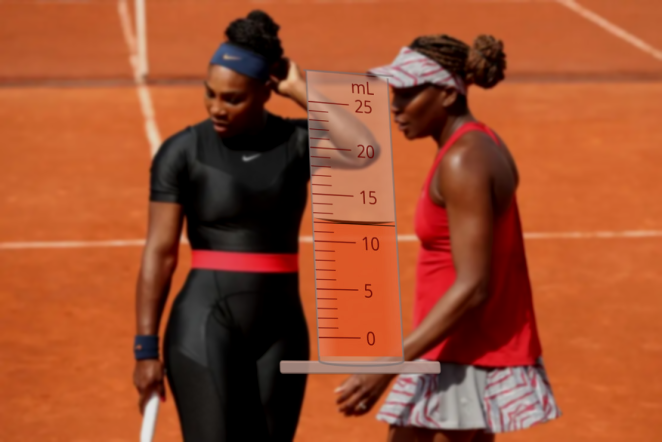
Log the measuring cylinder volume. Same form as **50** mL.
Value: **12** mL
